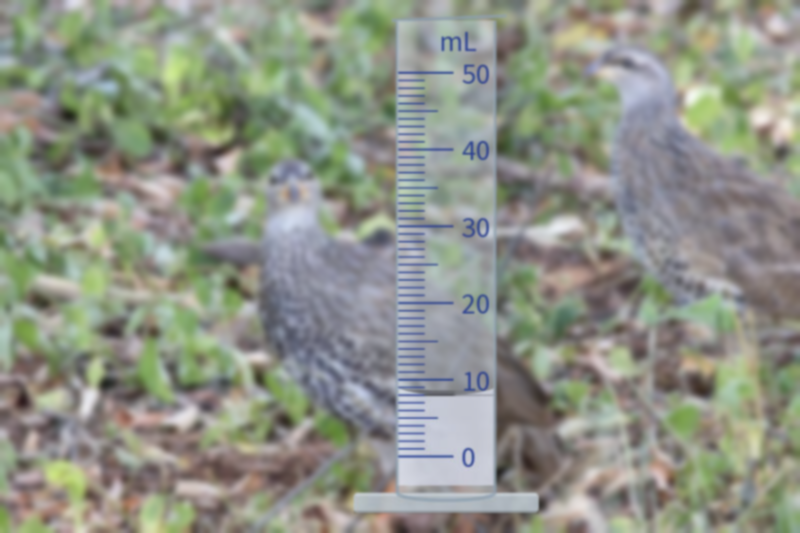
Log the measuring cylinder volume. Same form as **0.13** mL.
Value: **8** mL
